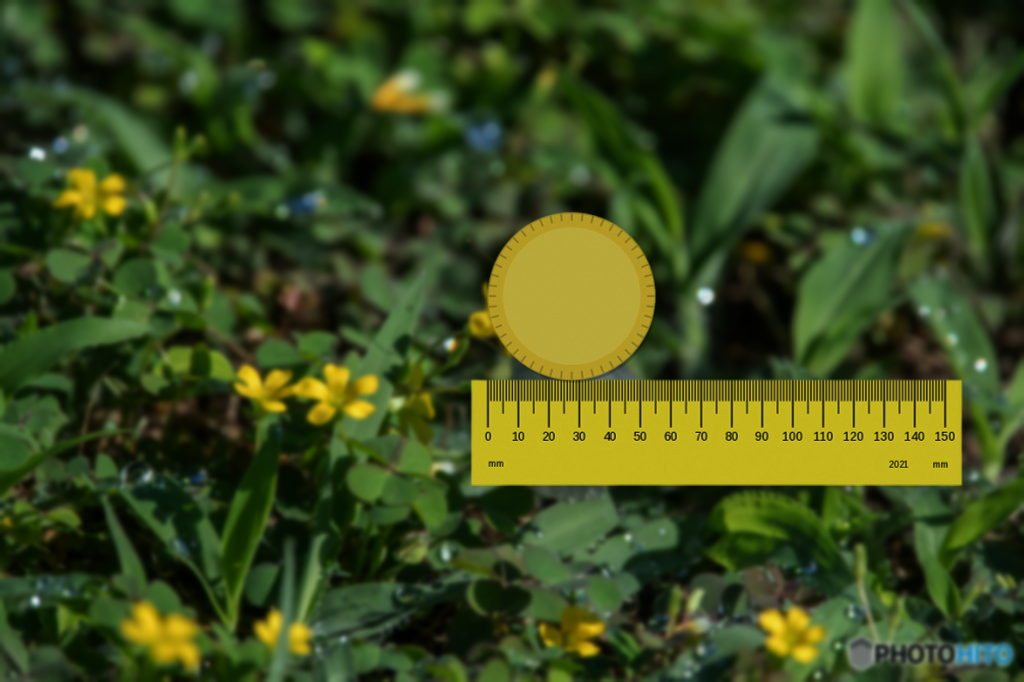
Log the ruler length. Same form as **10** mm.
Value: **55** mm
